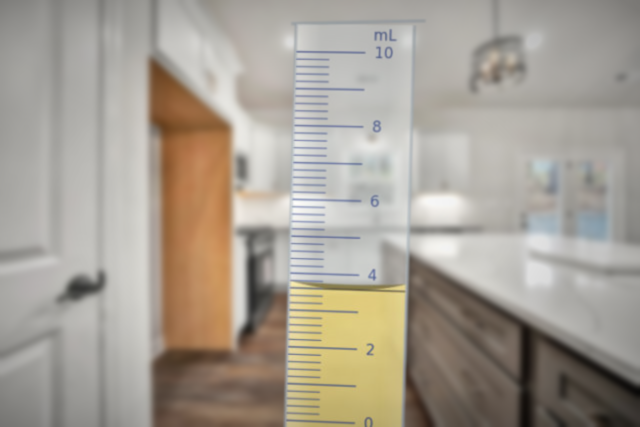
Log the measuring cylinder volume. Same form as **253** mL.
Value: **3.6** mL
